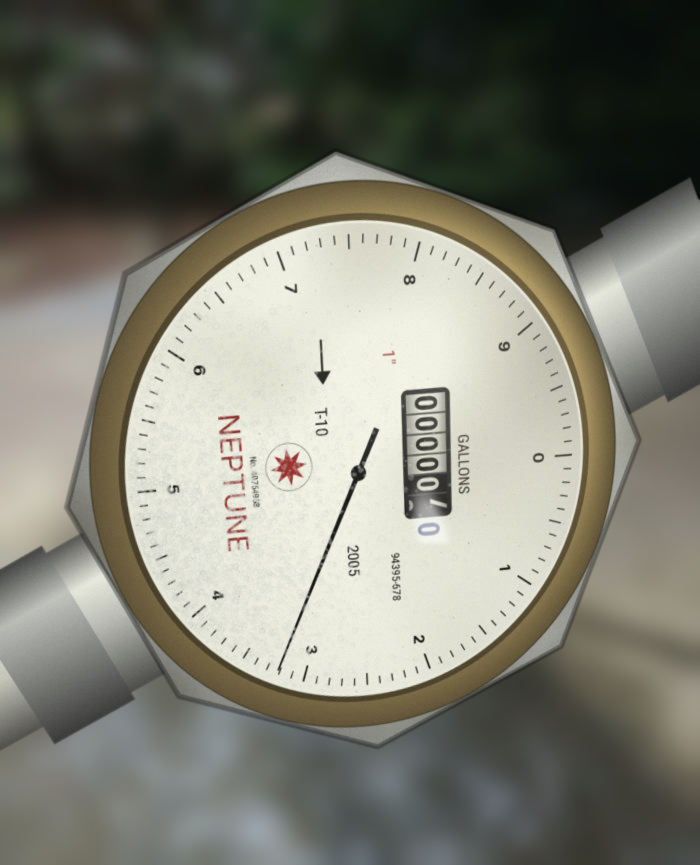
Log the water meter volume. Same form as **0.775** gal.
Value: **73.2** gal
